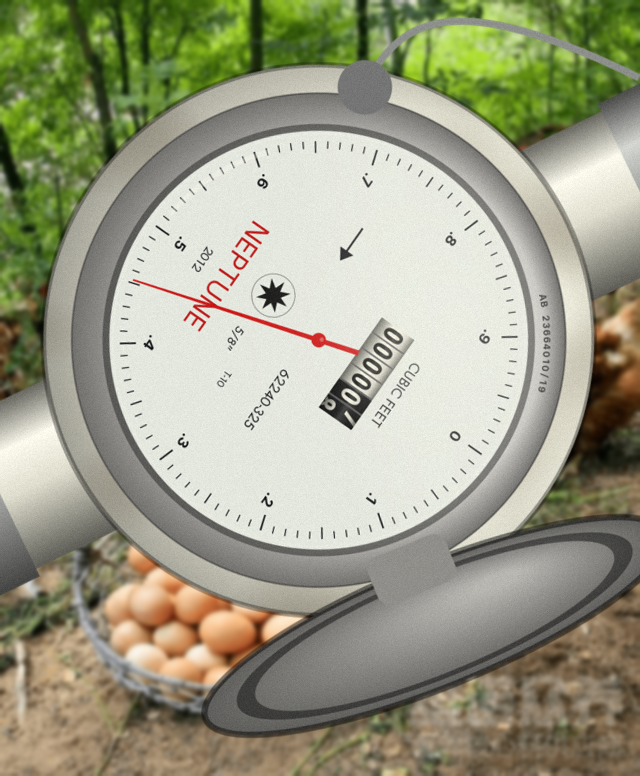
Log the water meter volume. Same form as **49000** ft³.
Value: **7.45** ft³
